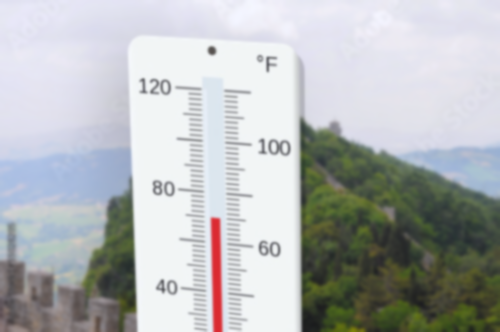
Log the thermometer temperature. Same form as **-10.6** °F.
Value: **70** °F
